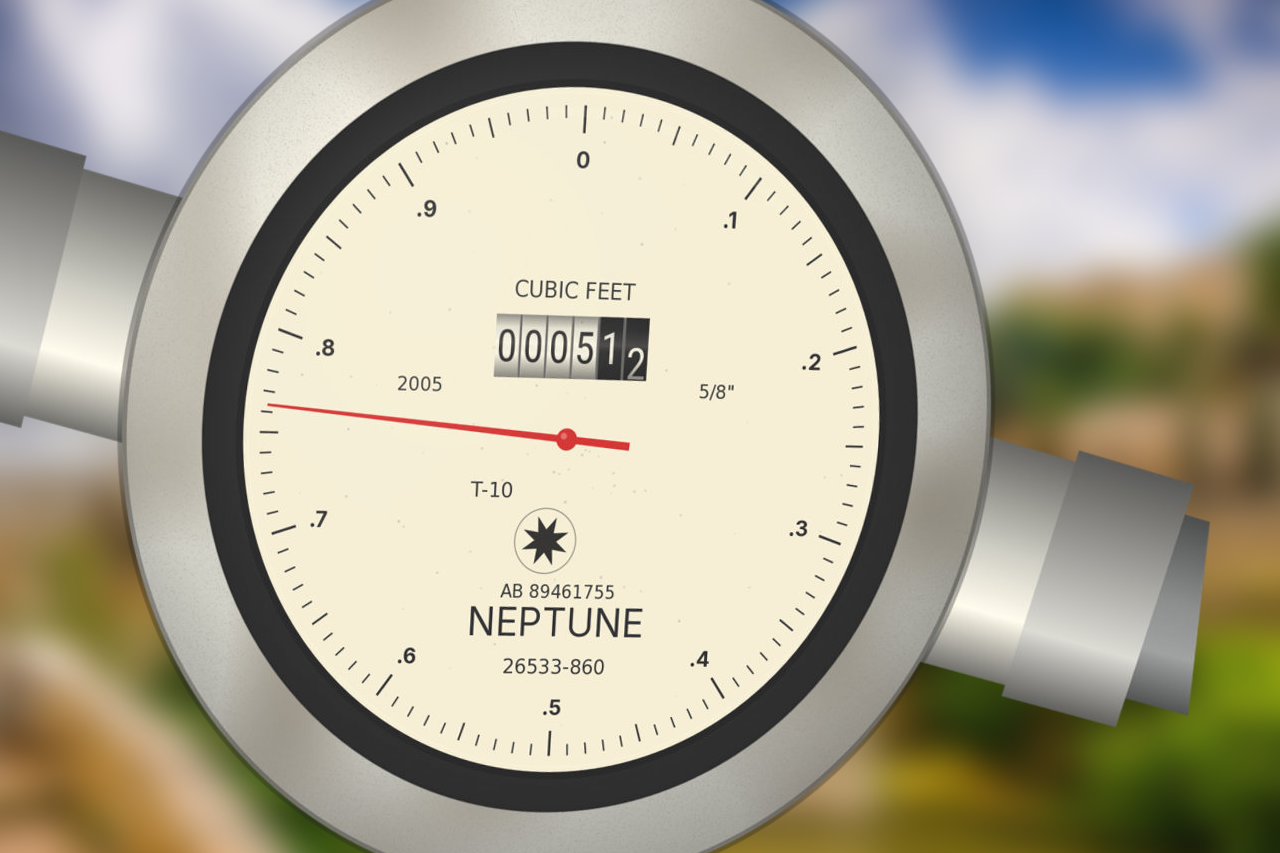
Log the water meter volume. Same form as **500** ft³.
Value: **511.76** ft³
